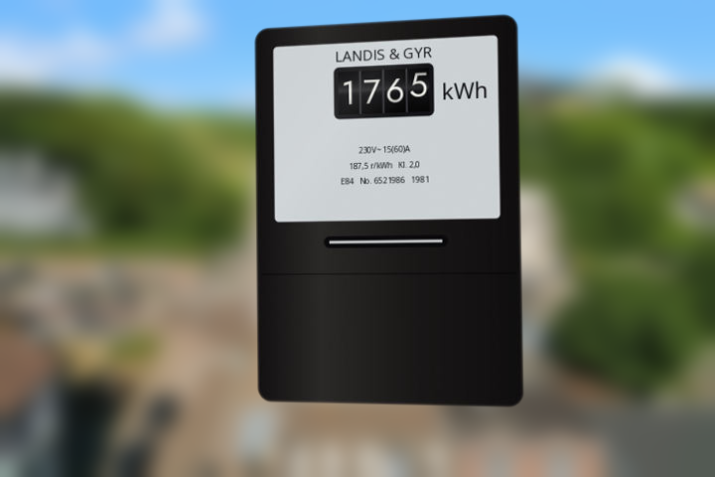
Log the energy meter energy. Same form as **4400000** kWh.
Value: **1765** kWh
